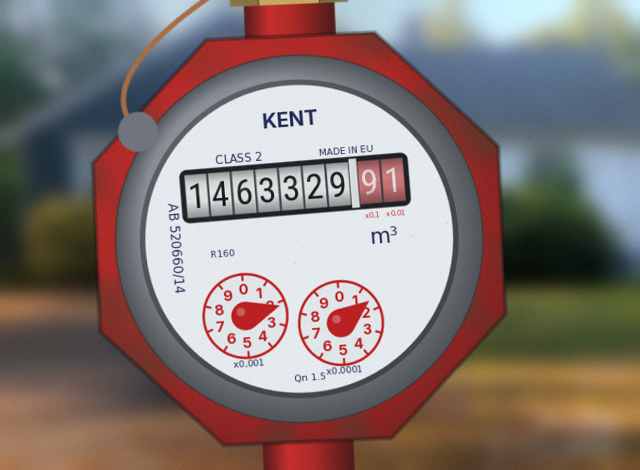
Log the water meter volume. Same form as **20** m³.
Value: **1463329.9121** m³
